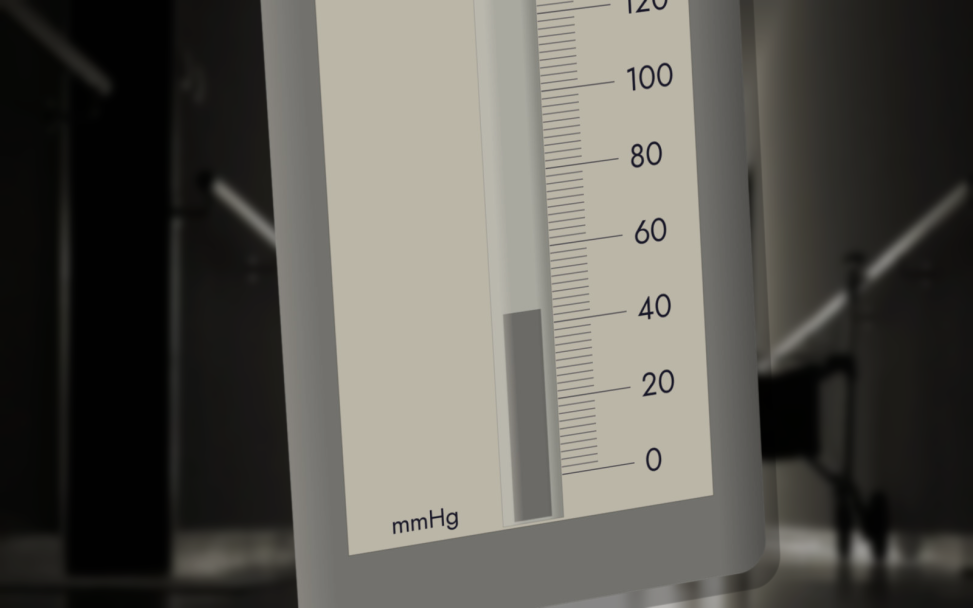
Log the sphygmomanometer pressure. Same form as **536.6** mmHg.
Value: **44** mmHg
